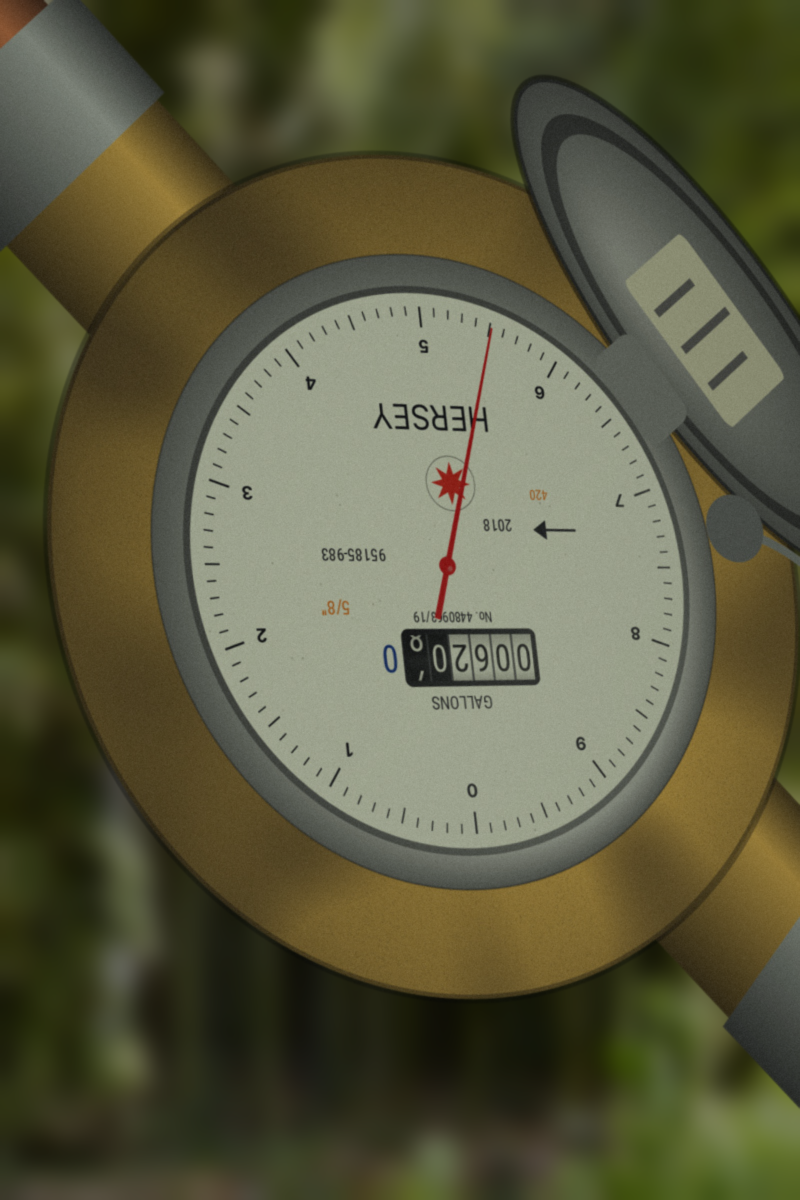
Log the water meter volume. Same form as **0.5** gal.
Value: **62075.5** gal
